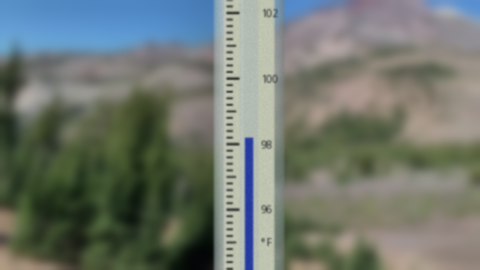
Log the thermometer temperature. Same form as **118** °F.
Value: **98.2** °F
